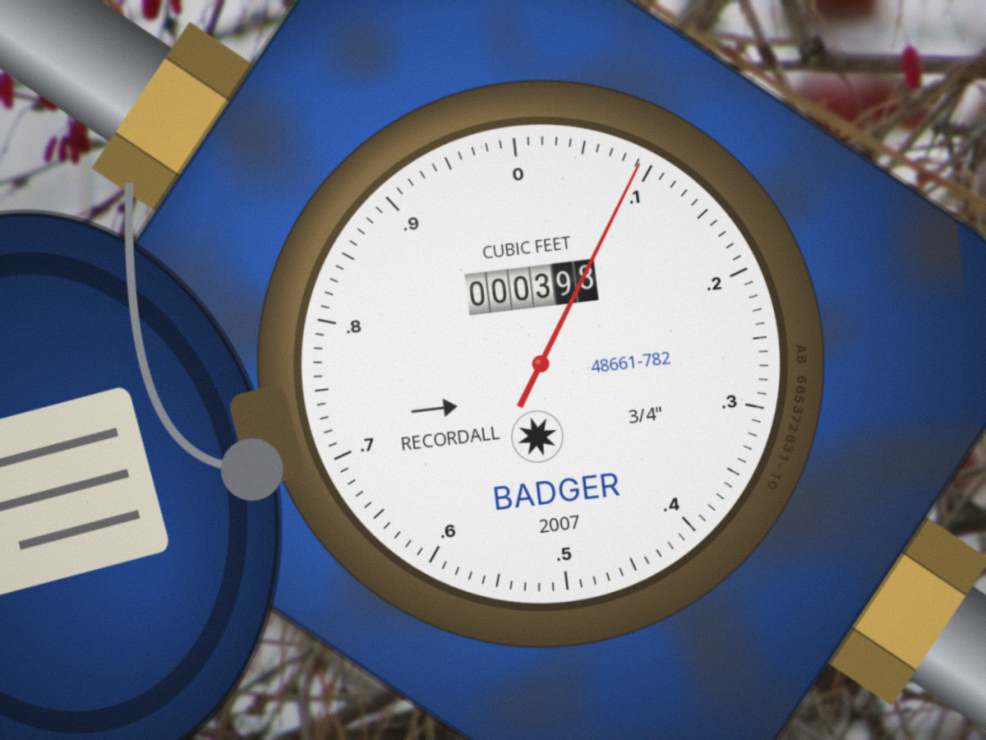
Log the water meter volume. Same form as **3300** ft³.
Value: **398.09** ft³
